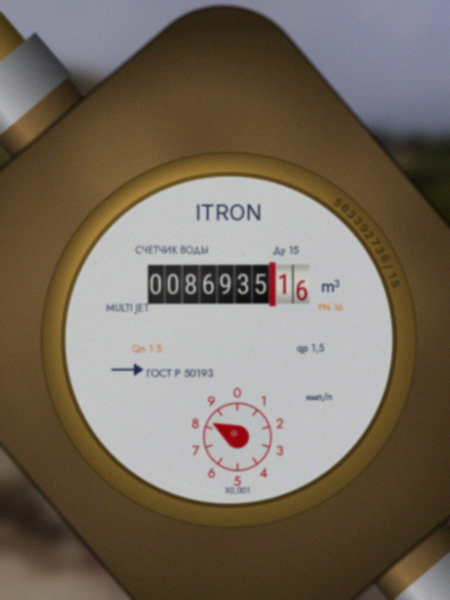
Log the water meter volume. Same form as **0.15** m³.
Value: **86935.158** m³
